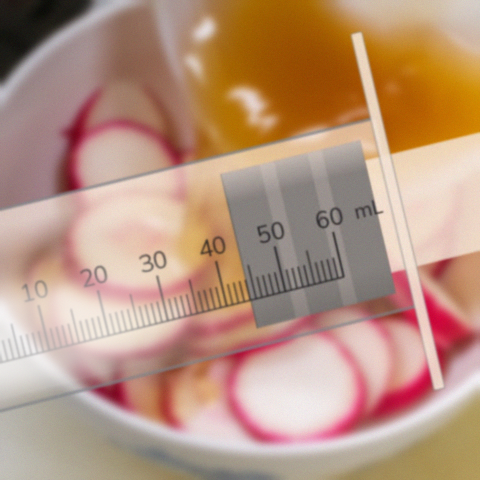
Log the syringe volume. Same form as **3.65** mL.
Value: **44** mL
